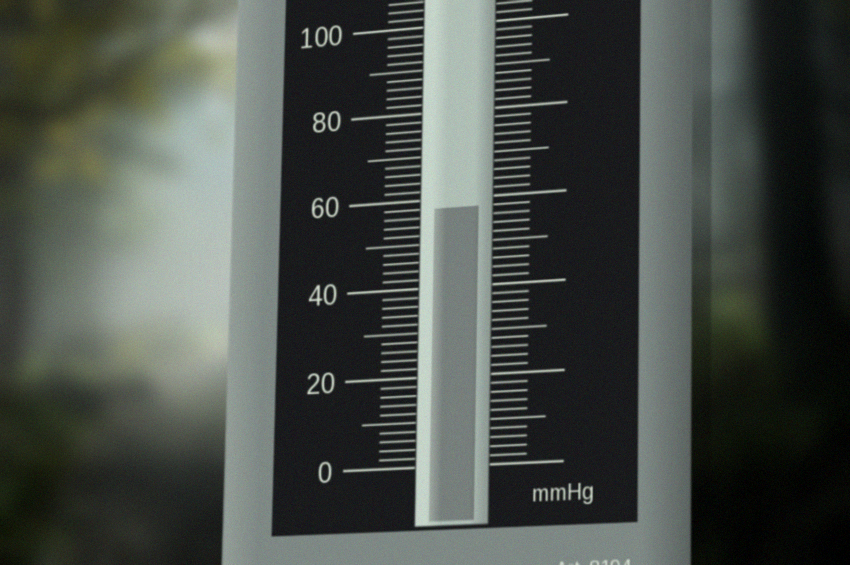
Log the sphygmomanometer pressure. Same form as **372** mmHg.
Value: **58** mmHg
